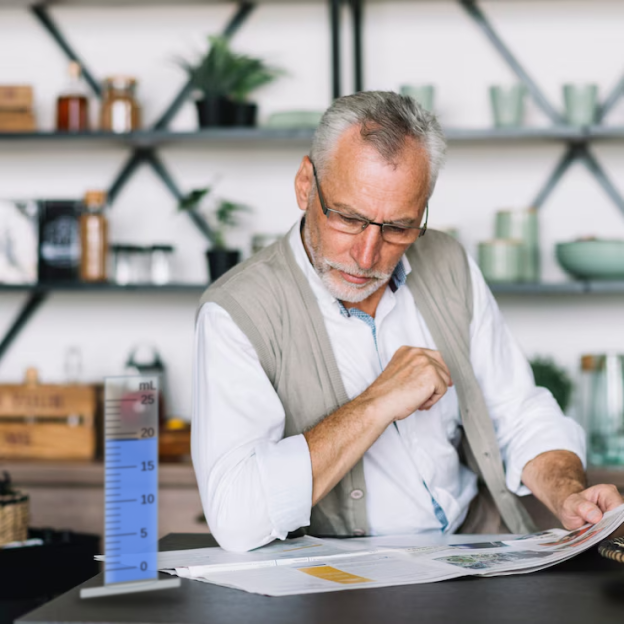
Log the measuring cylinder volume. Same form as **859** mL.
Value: **19** mL
